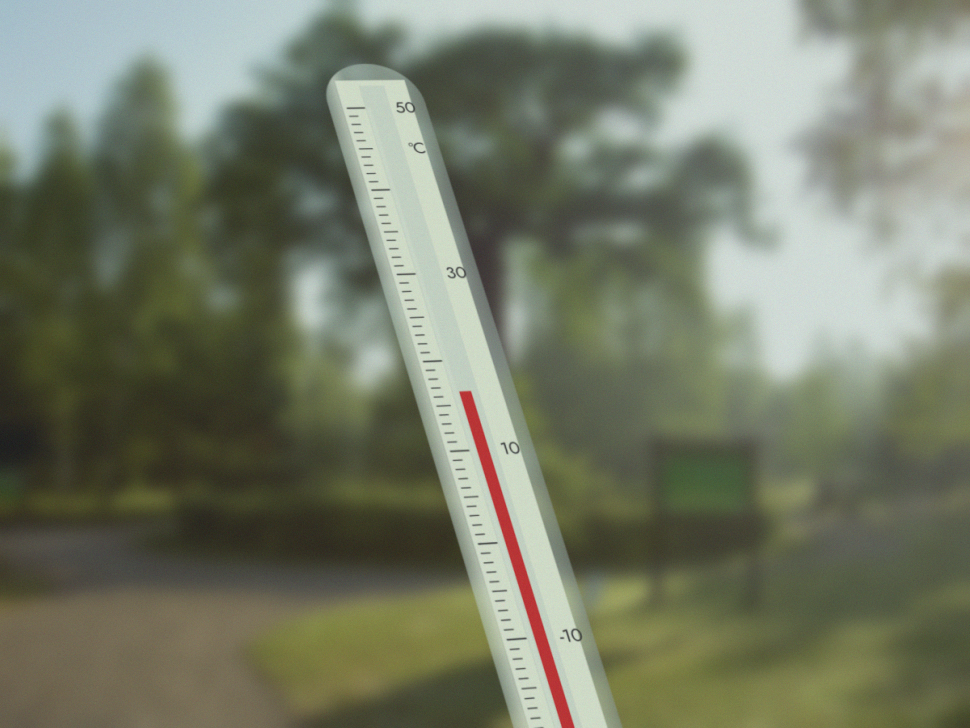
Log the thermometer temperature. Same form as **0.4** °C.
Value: **16.5** °C
